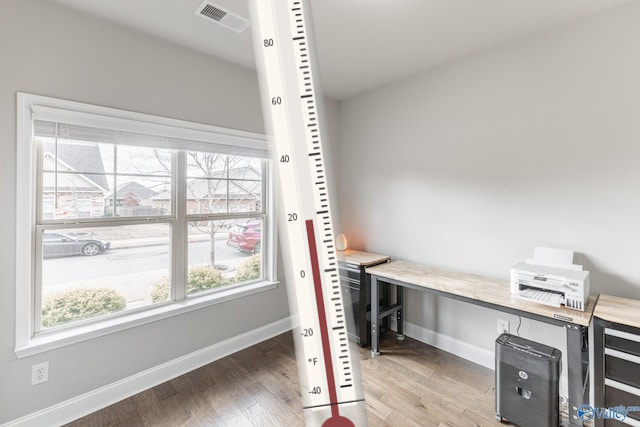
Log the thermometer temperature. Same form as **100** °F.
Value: **18** °F
